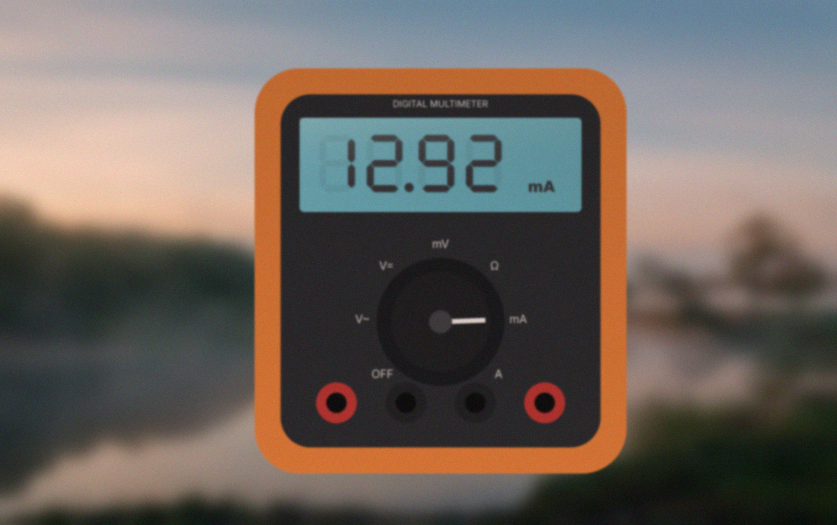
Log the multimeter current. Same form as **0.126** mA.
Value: **12.92** mA
